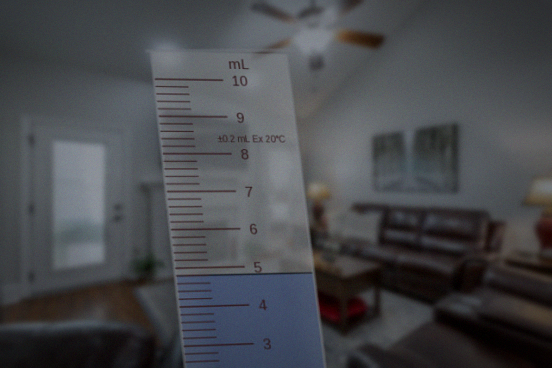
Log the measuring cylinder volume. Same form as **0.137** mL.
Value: **4.8** mL
